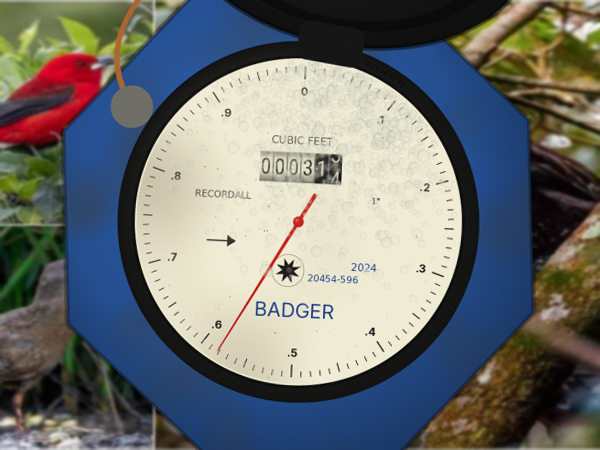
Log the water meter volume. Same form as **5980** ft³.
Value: **313.58** ft³
